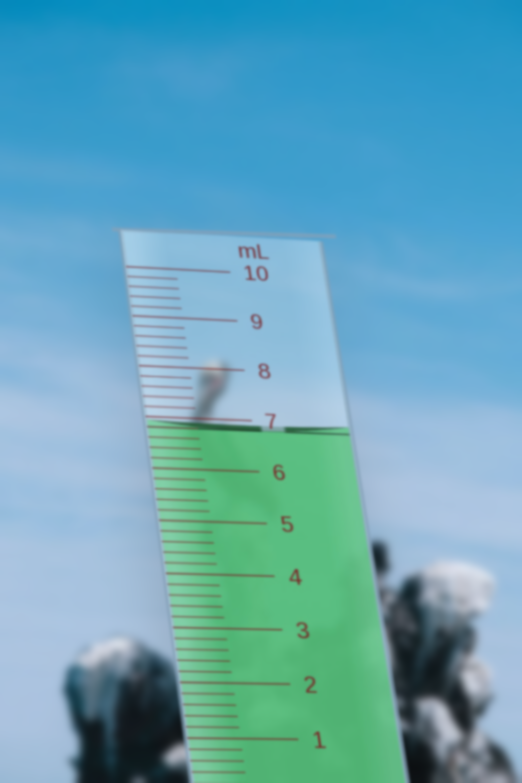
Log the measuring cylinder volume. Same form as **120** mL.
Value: **6.8** mL
